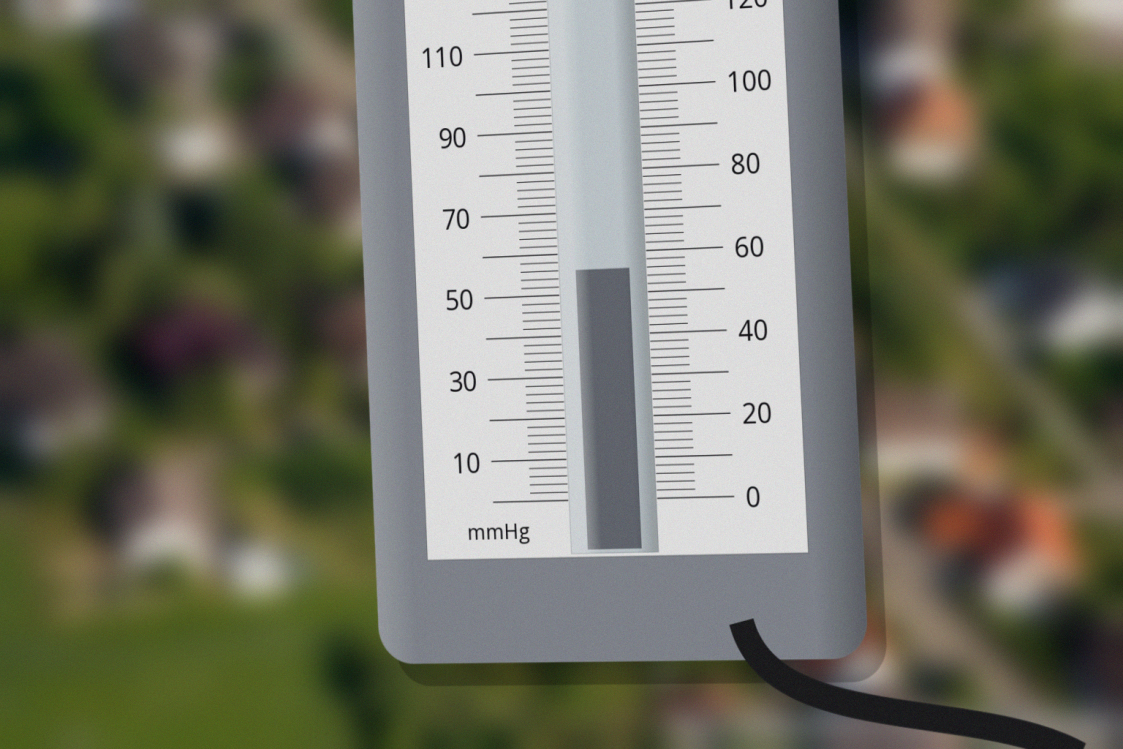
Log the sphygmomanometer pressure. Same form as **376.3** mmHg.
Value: **56** mmHg
